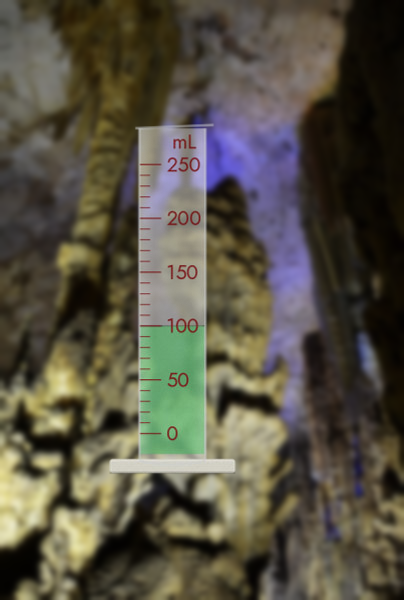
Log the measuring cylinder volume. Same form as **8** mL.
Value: **100** mL
